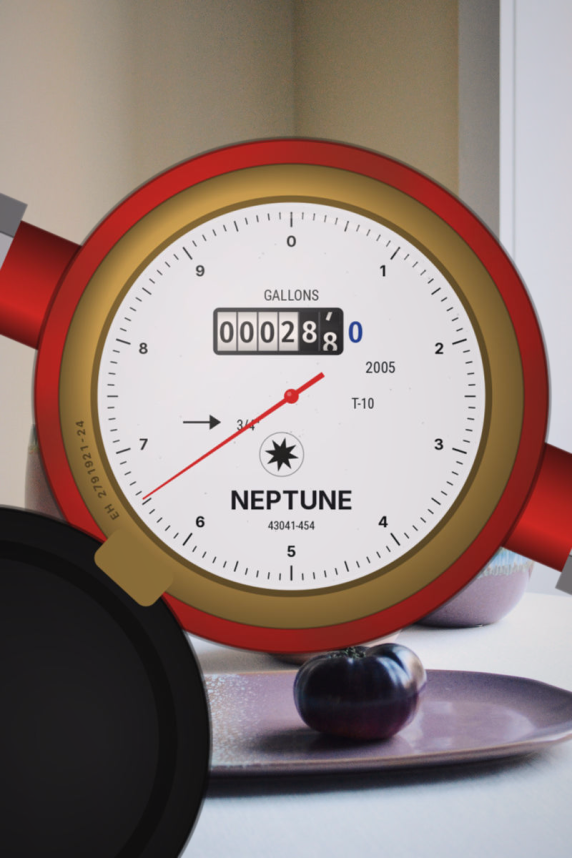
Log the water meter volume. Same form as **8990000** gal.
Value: **2876.5** gal
